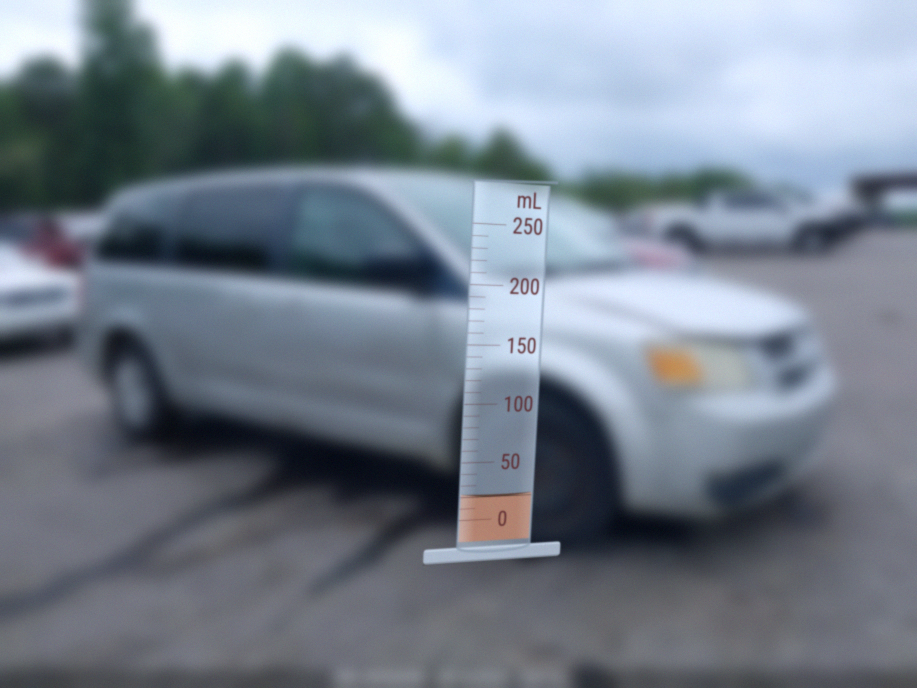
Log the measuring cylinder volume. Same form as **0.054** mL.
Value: **20** mL
